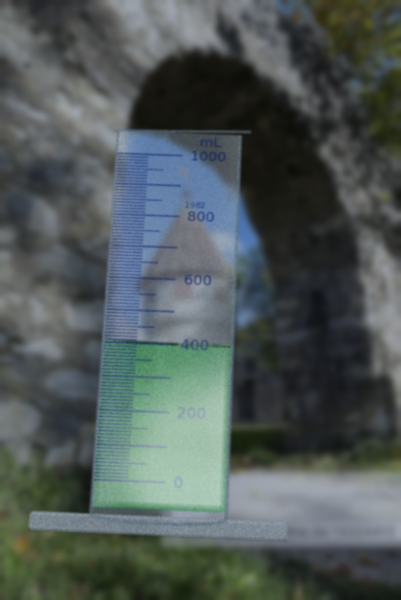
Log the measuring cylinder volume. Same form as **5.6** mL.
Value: **400** mL
